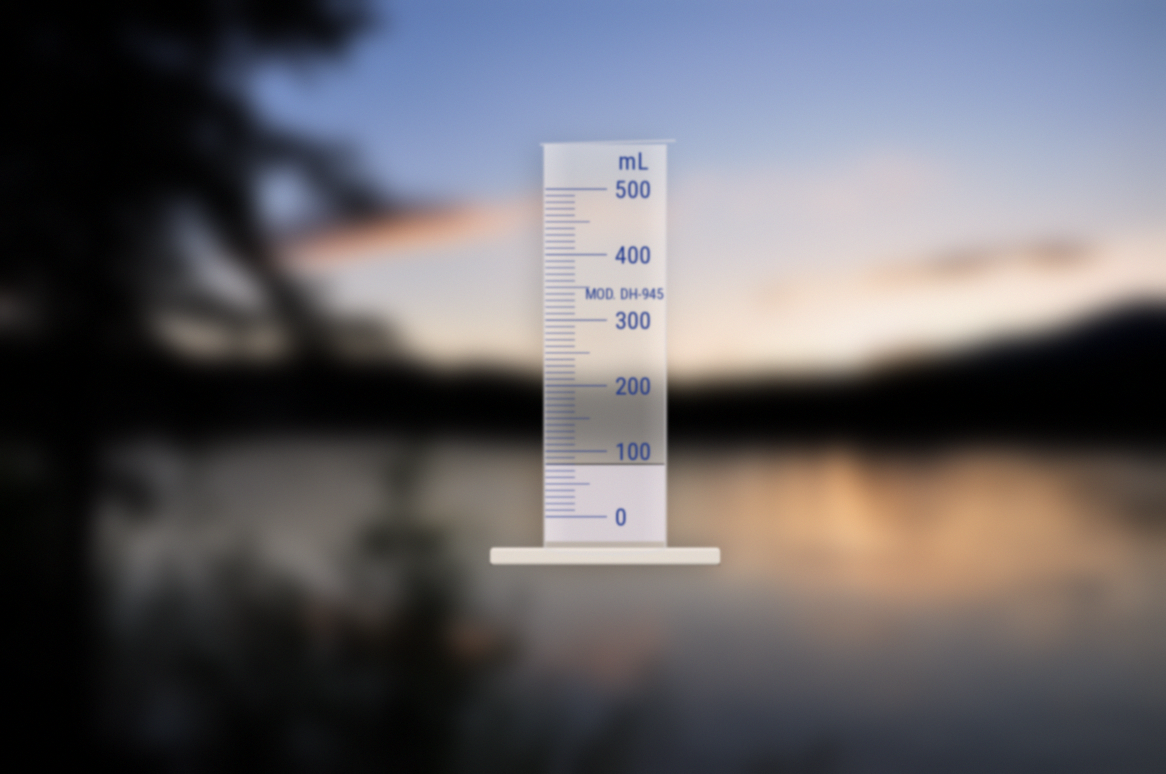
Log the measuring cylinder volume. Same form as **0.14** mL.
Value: **80** mL
